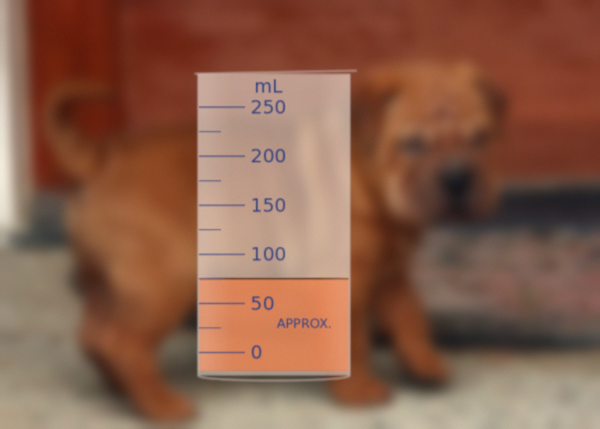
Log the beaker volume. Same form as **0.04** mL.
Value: **75** mL
